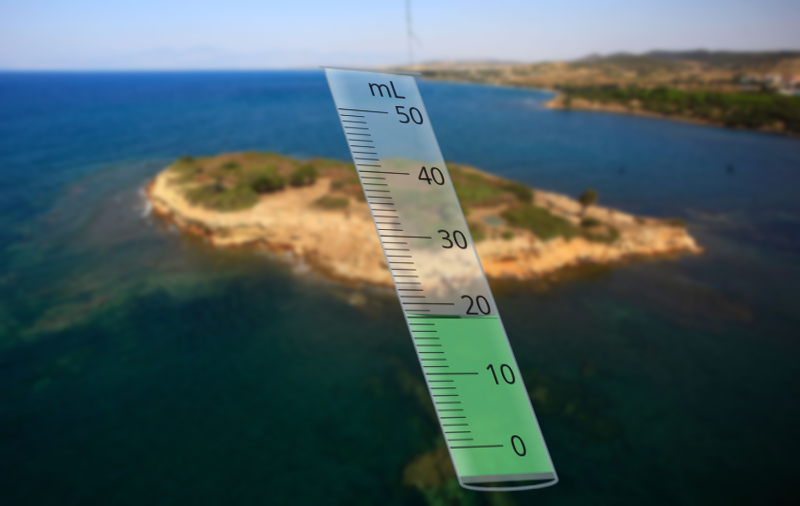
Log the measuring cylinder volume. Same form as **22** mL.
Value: **18** mL
